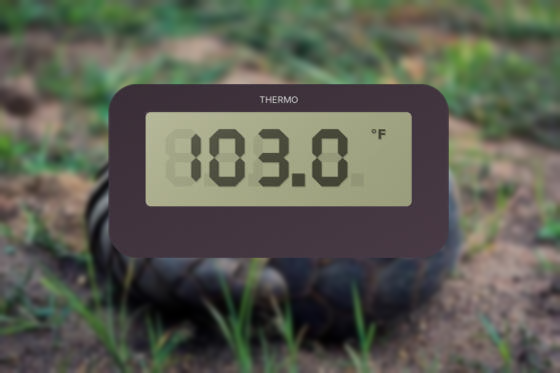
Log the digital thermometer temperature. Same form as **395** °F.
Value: **103.0** °F
